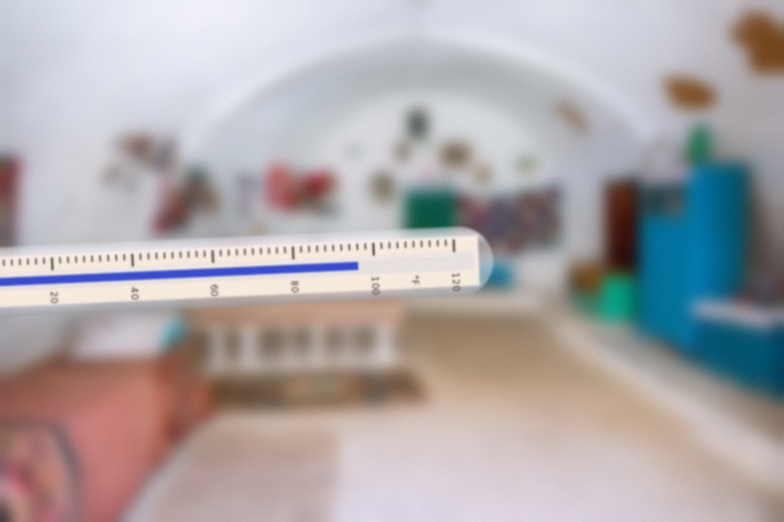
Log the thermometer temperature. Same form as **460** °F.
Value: **96** °F
